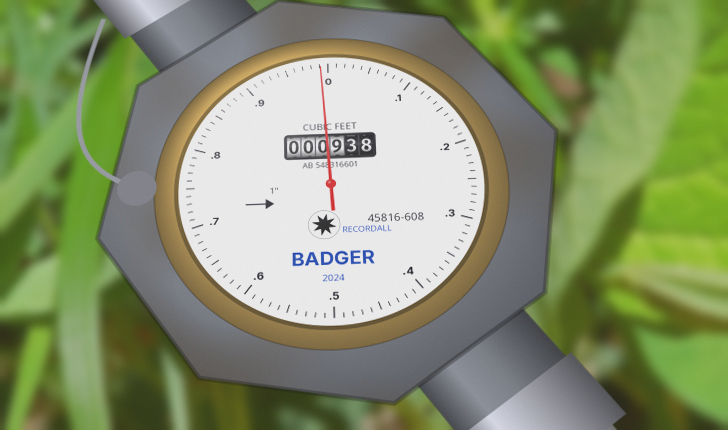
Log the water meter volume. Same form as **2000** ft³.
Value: **937.99** ft³
